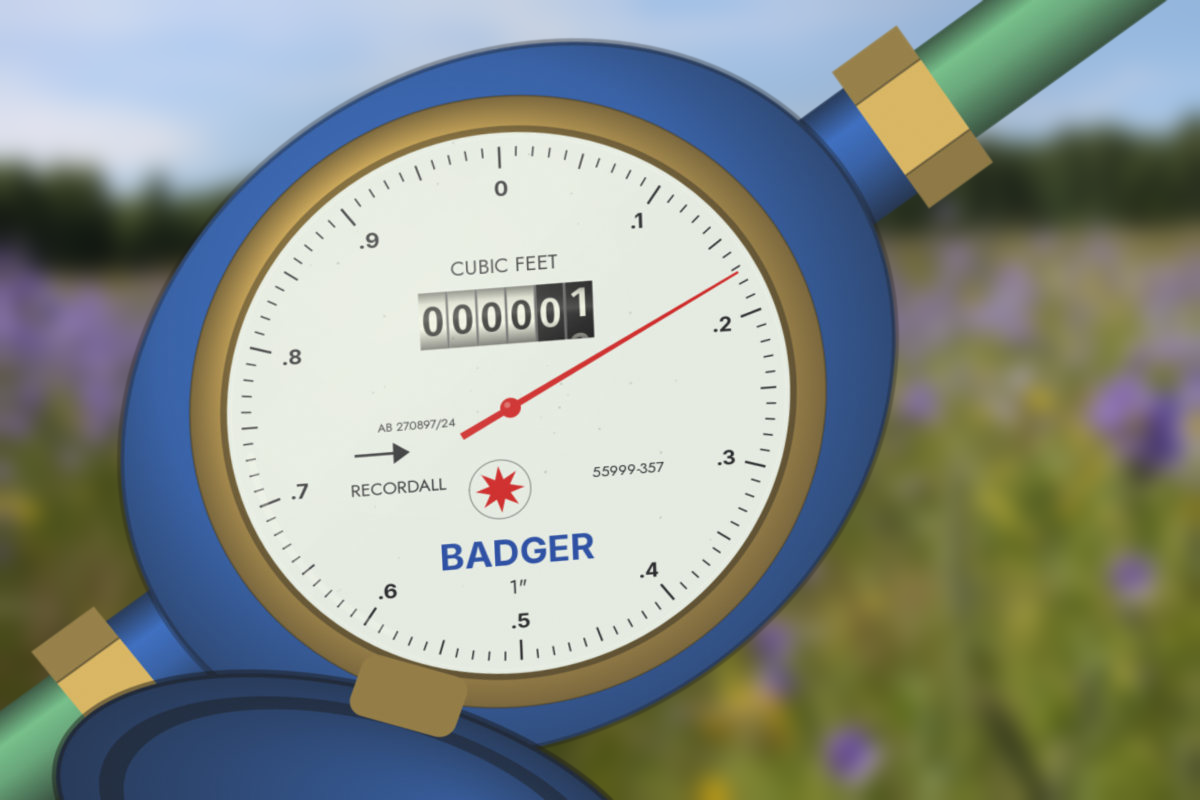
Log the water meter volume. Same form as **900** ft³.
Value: **1.17** ft³
